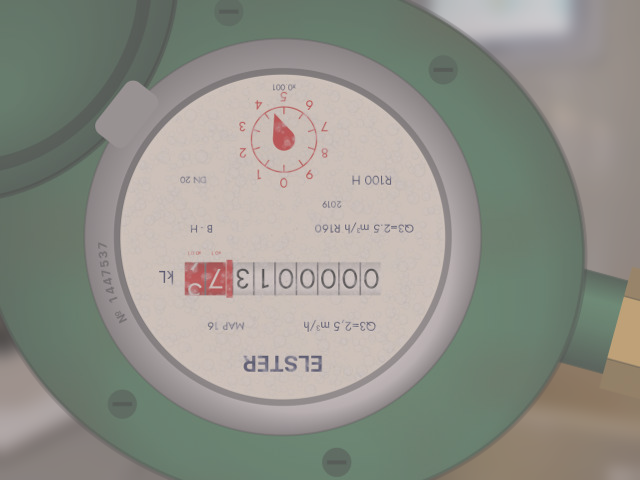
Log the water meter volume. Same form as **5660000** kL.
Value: **13.754** kL
